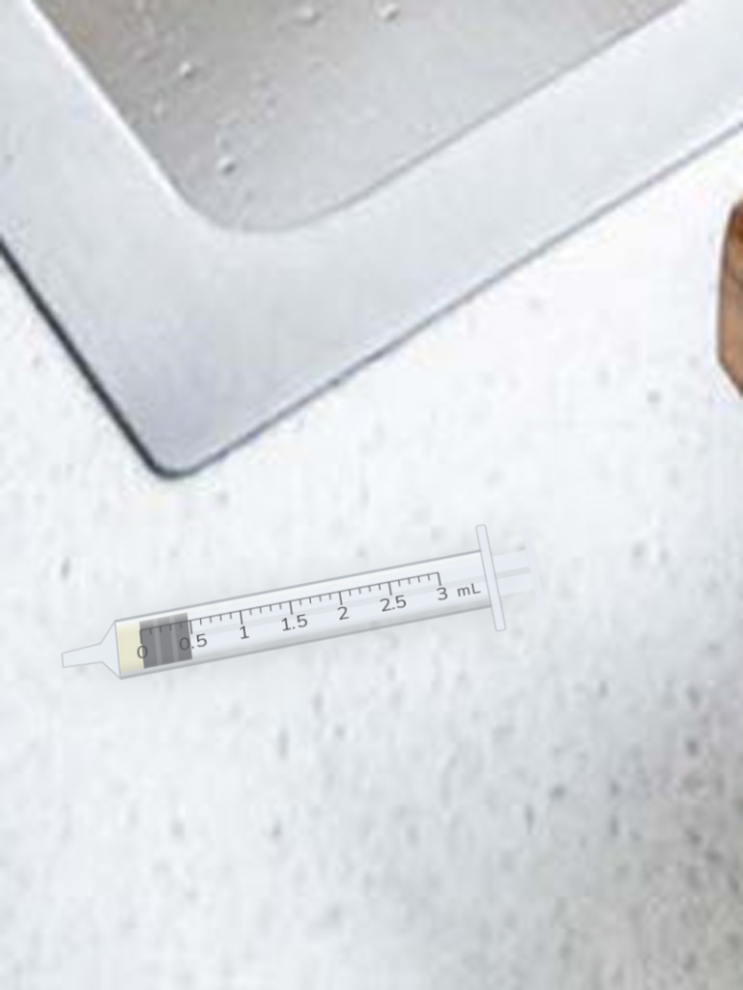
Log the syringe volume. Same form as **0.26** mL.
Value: **0** mL
